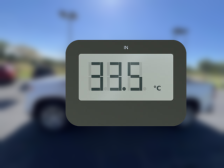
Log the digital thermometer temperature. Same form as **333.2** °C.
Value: **33.5** °C
